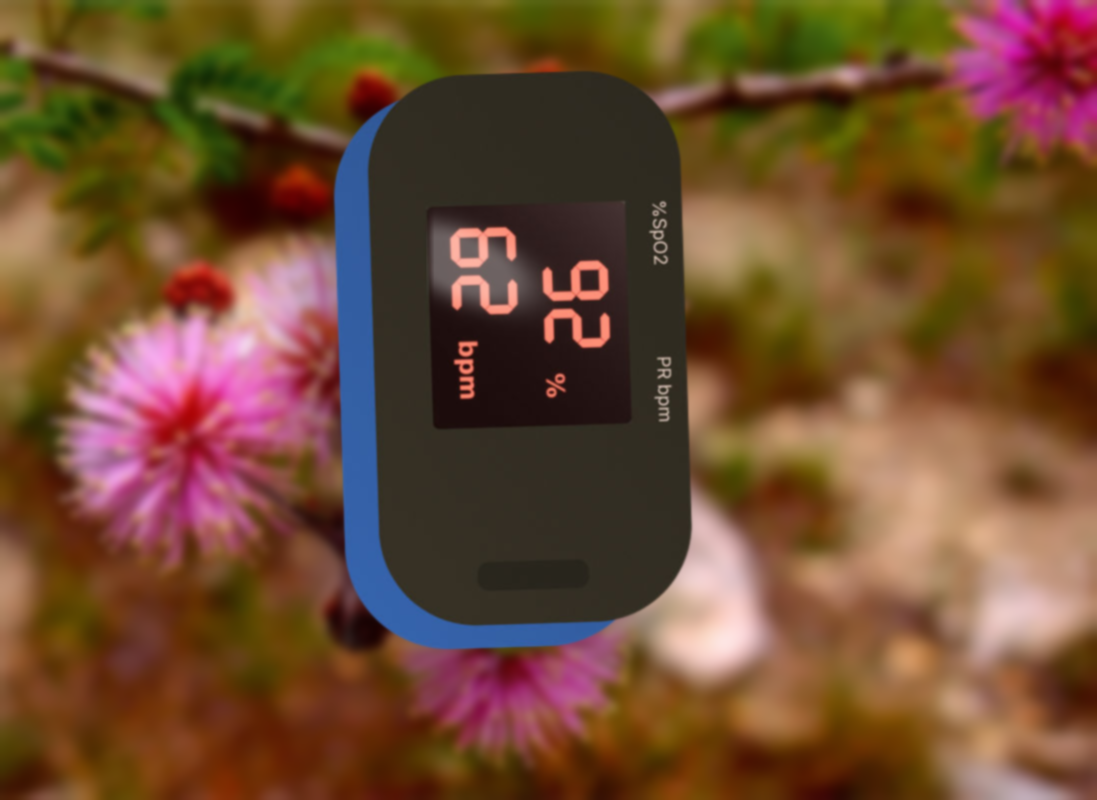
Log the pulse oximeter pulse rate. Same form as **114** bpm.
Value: **62** bpm
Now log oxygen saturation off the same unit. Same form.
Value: **92** %
